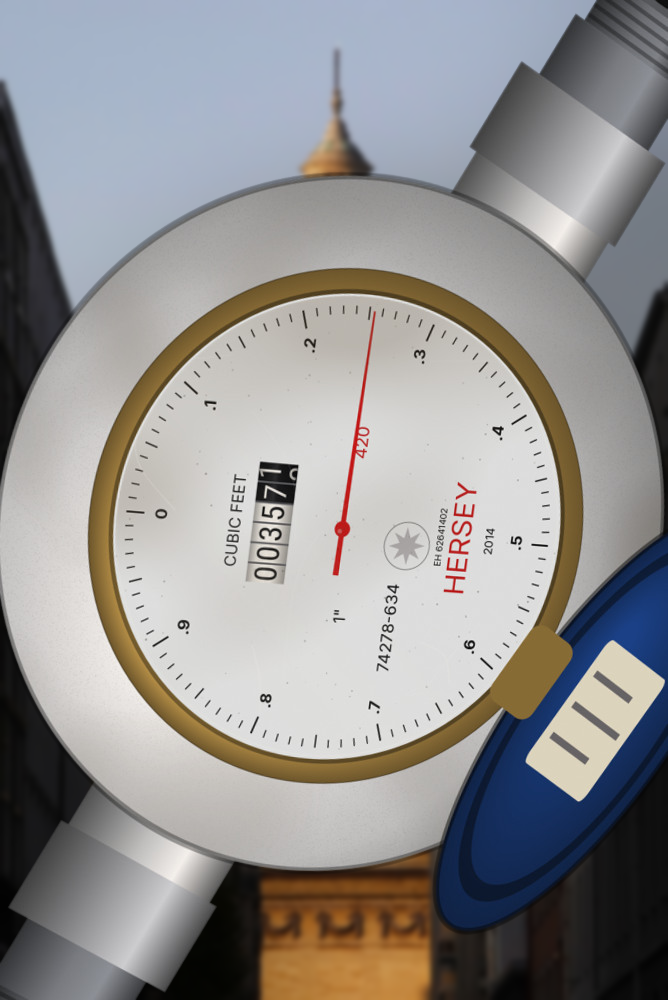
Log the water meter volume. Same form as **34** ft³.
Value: **3571.25** ft³
